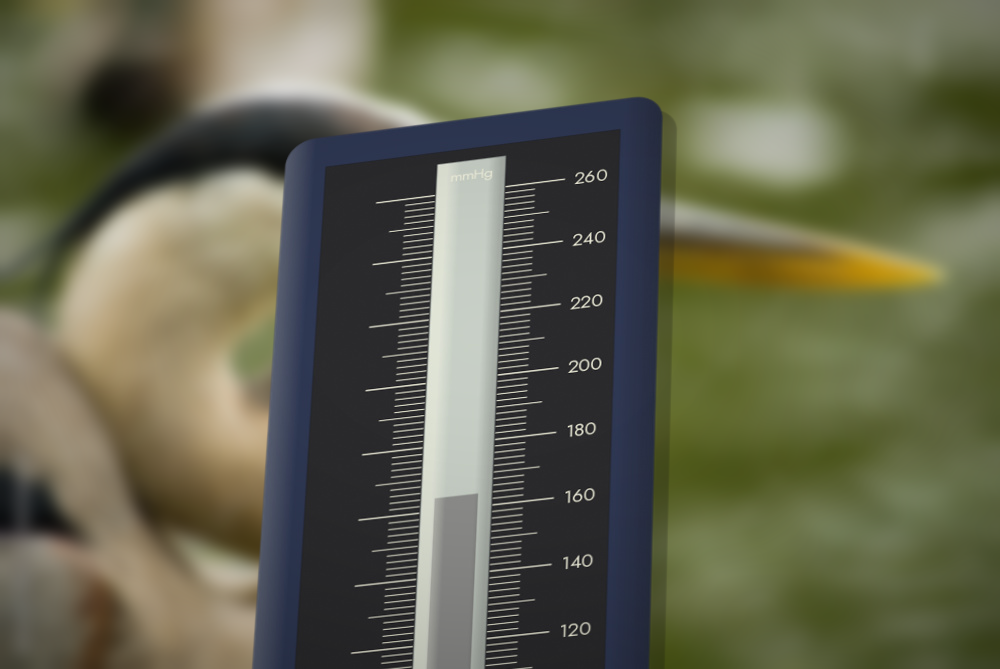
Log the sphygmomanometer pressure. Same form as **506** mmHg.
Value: **164** mmHg
